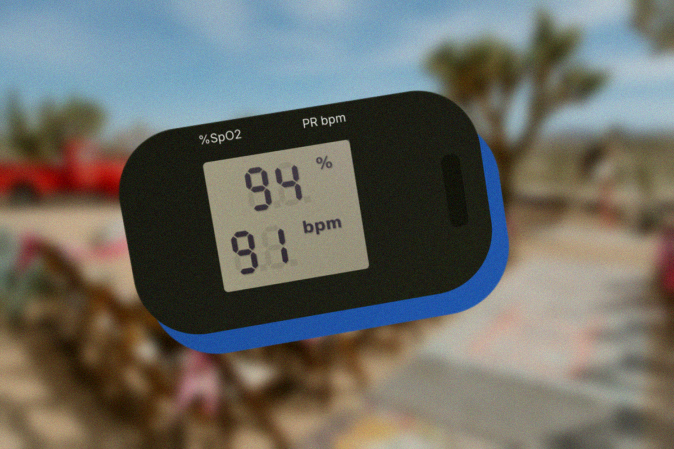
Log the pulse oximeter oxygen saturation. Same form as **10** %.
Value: **94** %
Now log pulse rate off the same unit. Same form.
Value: **91** bpm
